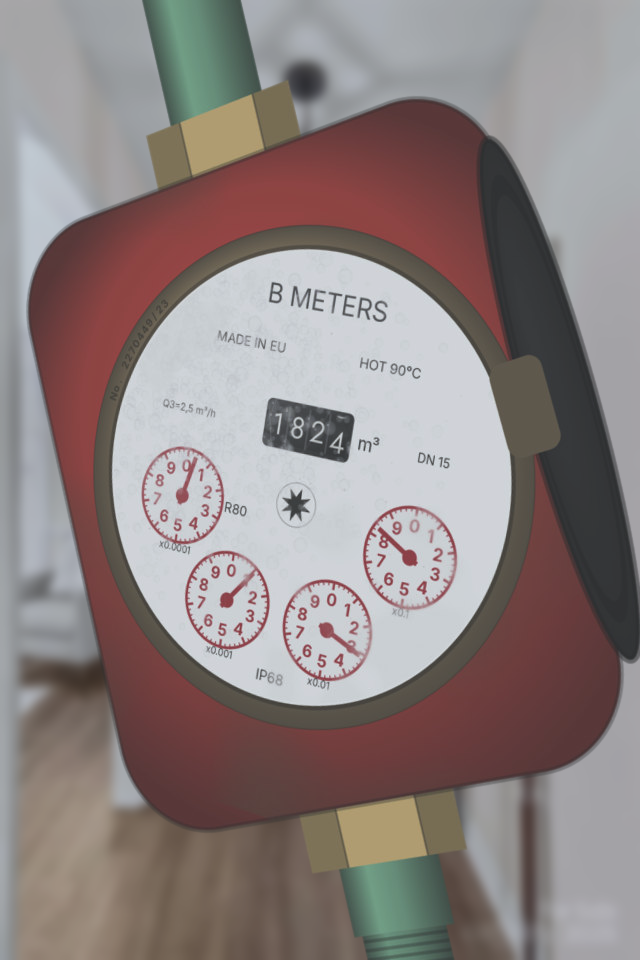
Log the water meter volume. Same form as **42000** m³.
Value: **1823.8310** m³
